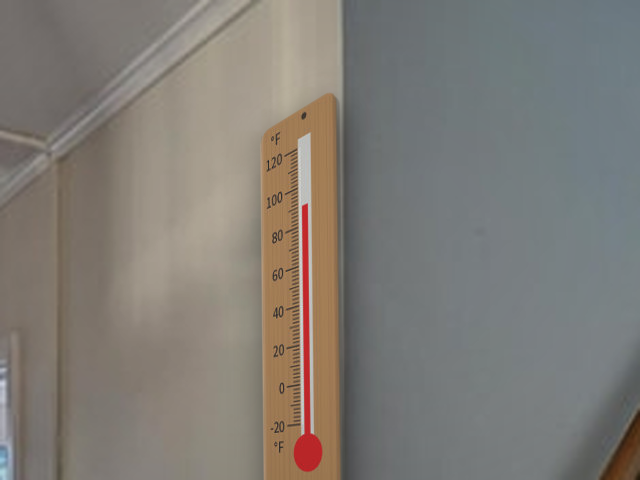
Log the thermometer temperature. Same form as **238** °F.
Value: **90** °F
